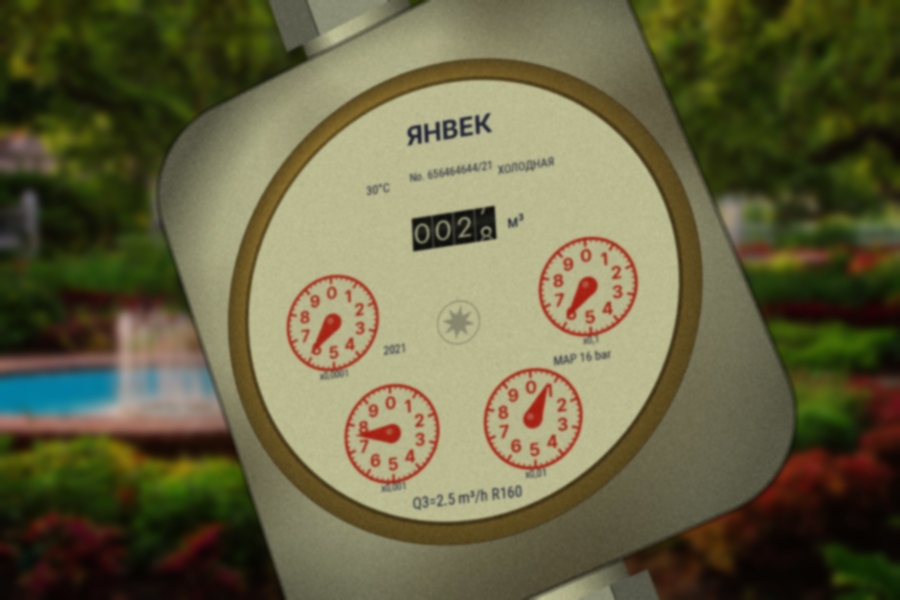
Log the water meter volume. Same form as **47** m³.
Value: **27.6076** m³
